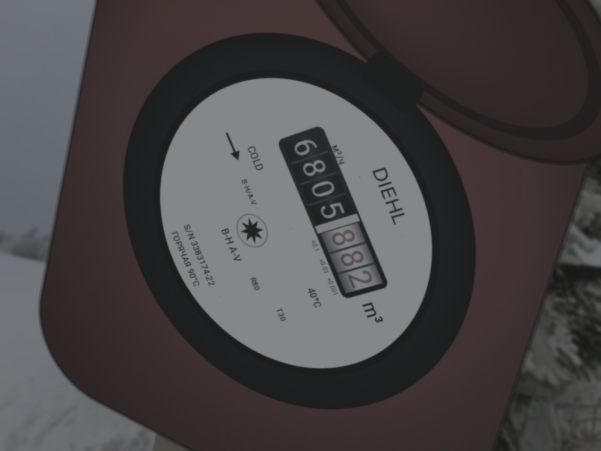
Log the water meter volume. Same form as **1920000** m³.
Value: **6805.882** m³
